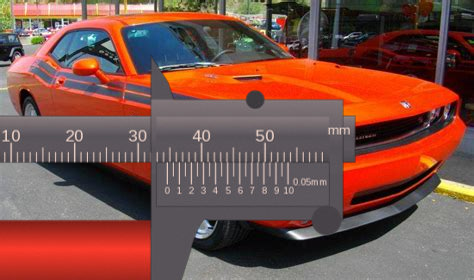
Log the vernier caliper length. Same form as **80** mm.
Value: **34.6** mm
